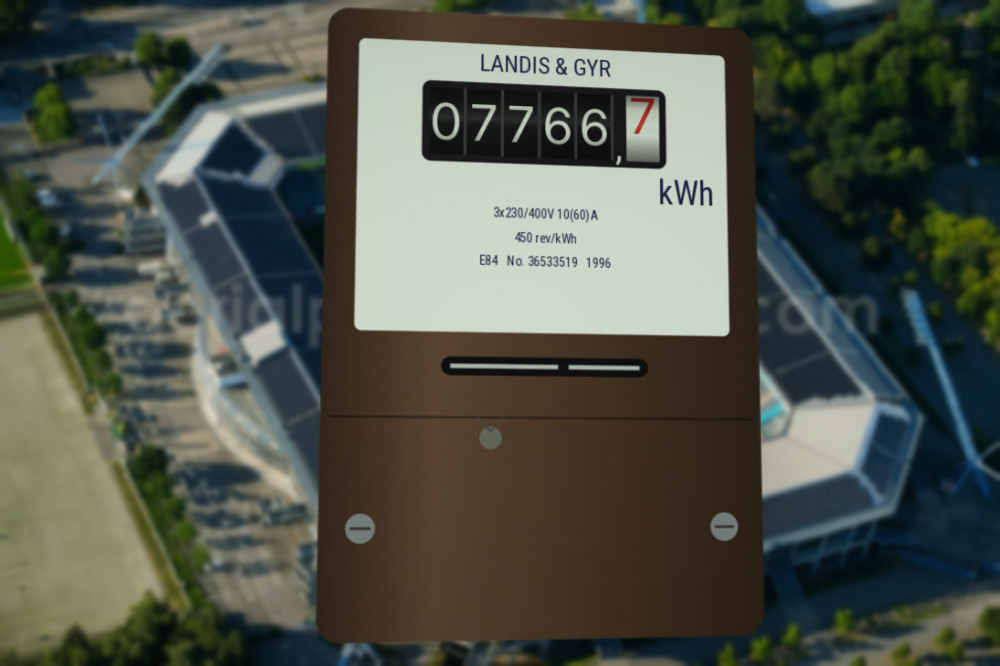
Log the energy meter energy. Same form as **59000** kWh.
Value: **7766.7** kWh
